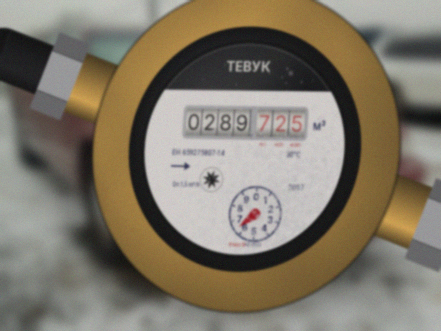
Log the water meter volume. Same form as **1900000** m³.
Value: **289.7256** m³
